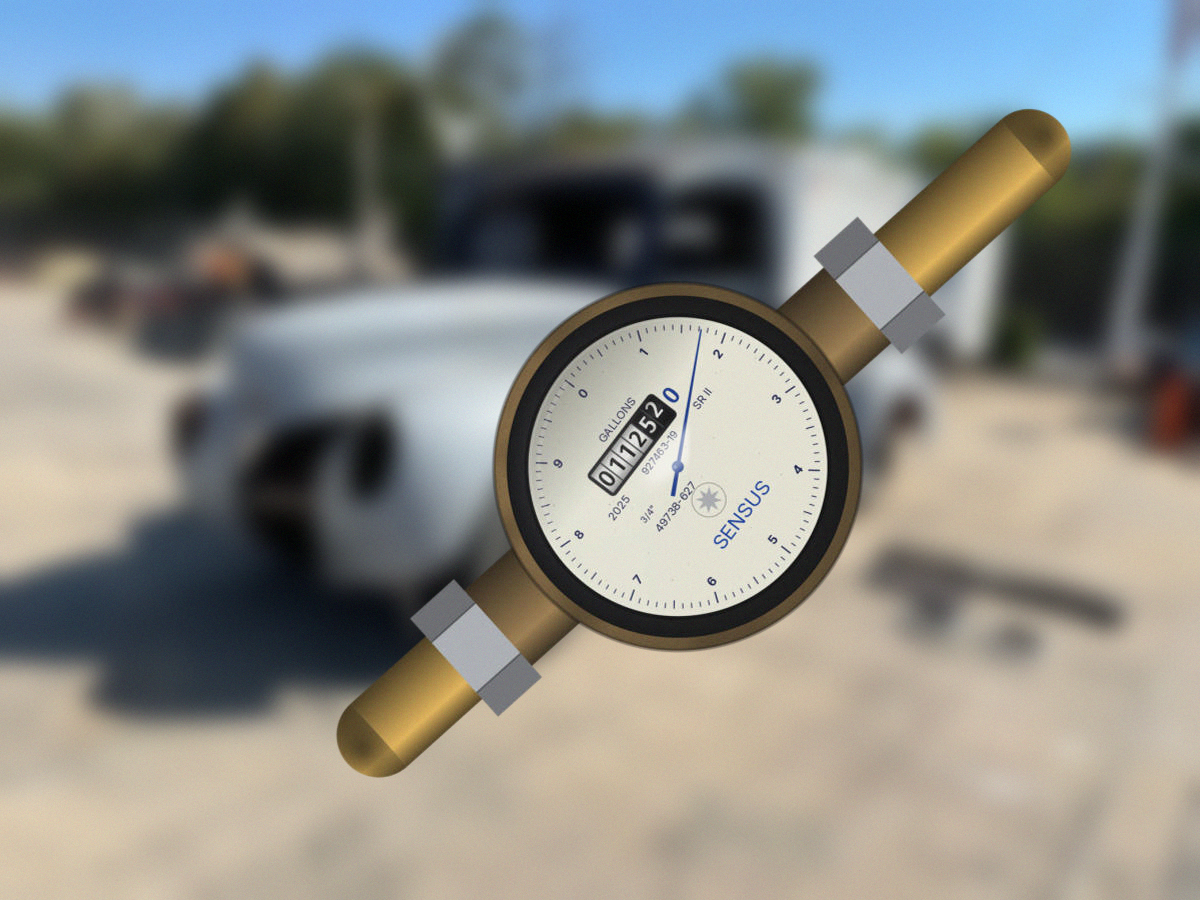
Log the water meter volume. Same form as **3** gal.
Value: **112521.7** gal
